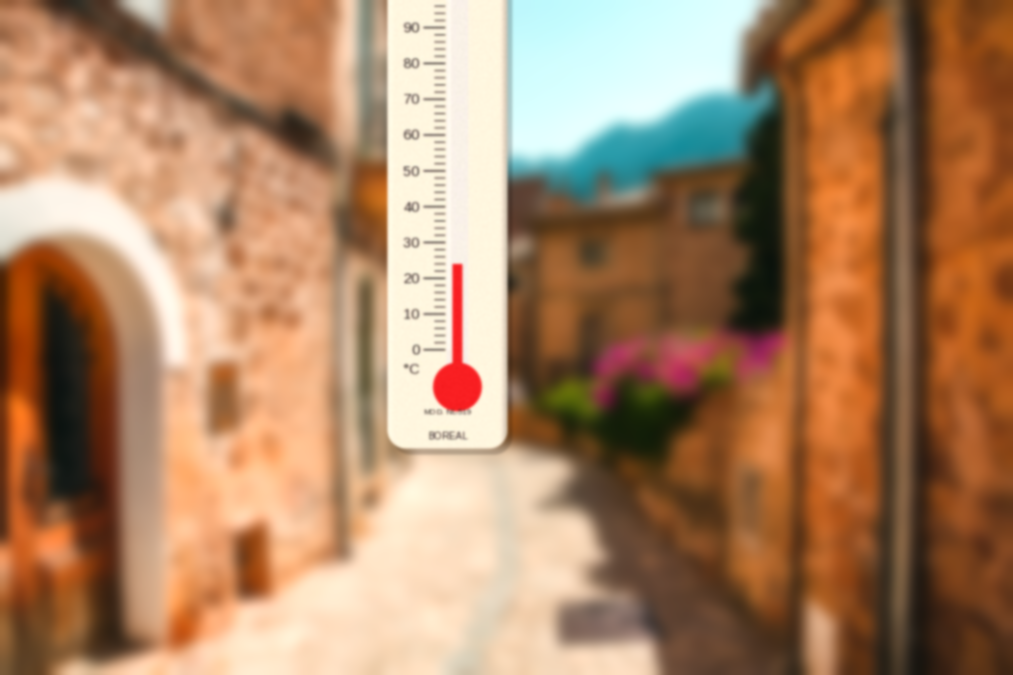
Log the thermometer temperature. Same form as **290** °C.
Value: **24** °C
